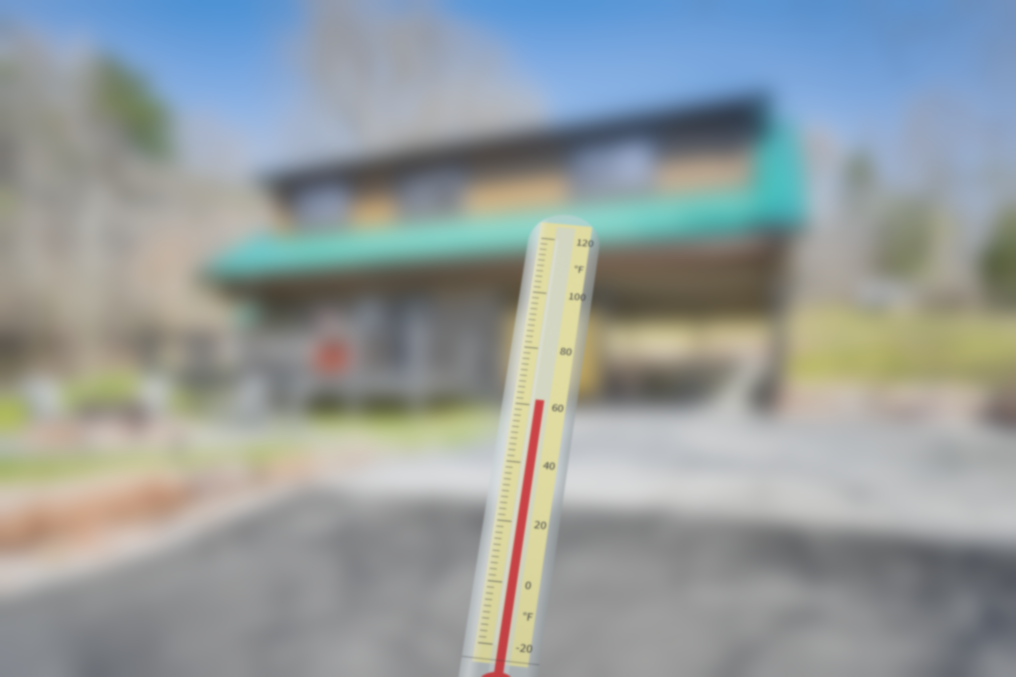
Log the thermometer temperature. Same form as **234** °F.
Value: **62** °F
